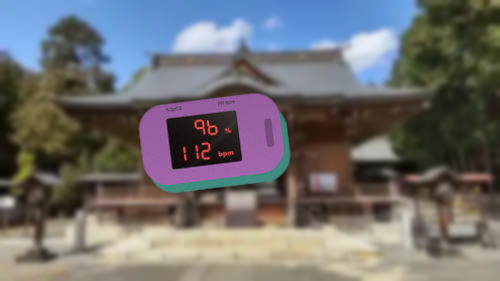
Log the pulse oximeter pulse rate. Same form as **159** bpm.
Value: **112** bpm
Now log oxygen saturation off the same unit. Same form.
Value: **96** %
